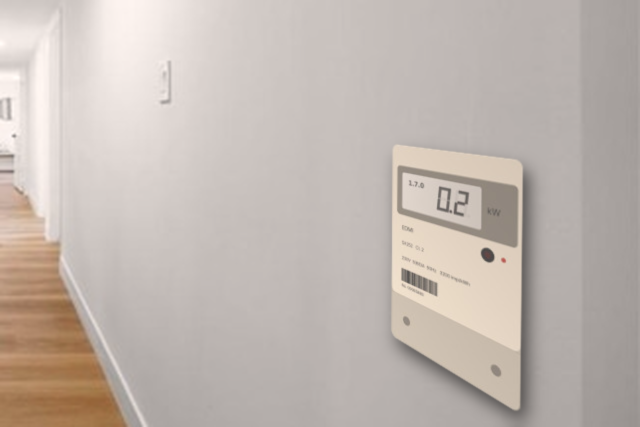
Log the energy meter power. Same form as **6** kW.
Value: **0.2** kW
